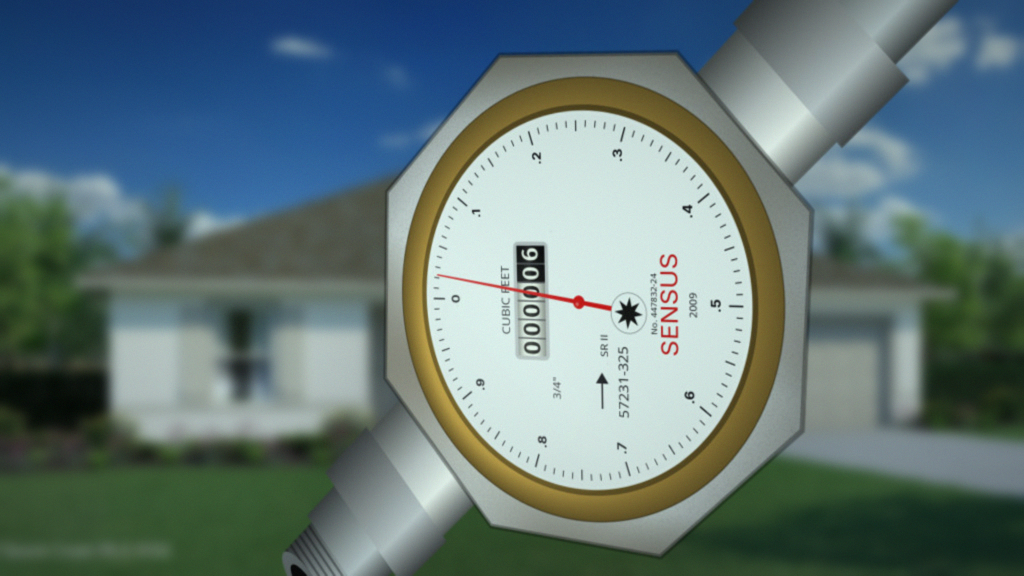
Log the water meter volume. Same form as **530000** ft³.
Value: **6.02** ft³
